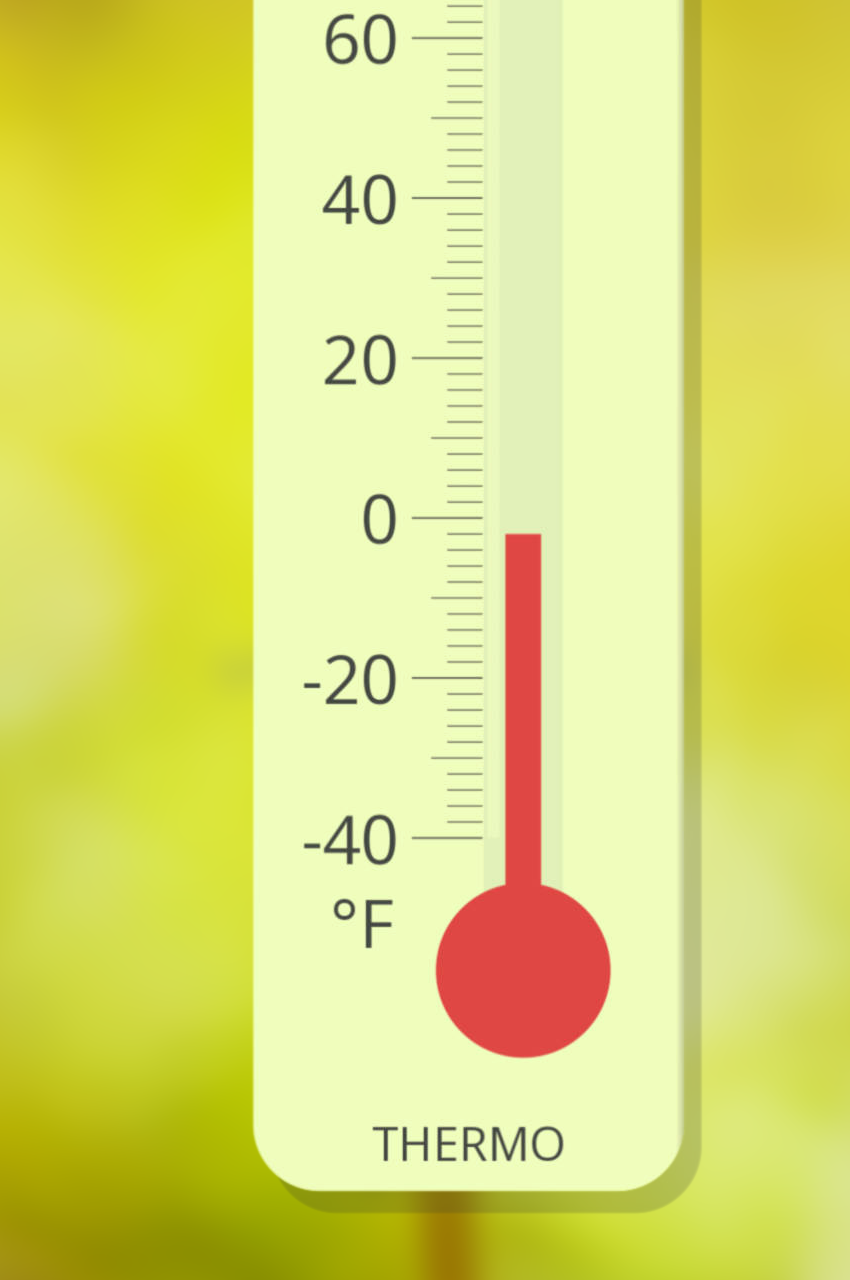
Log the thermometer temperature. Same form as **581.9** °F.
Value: **-2** °F
